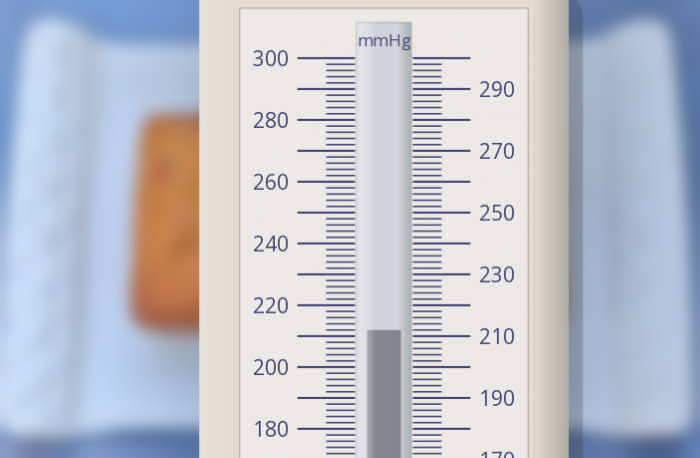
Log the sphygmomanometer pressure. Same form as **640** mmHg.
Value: **212** mmHg
